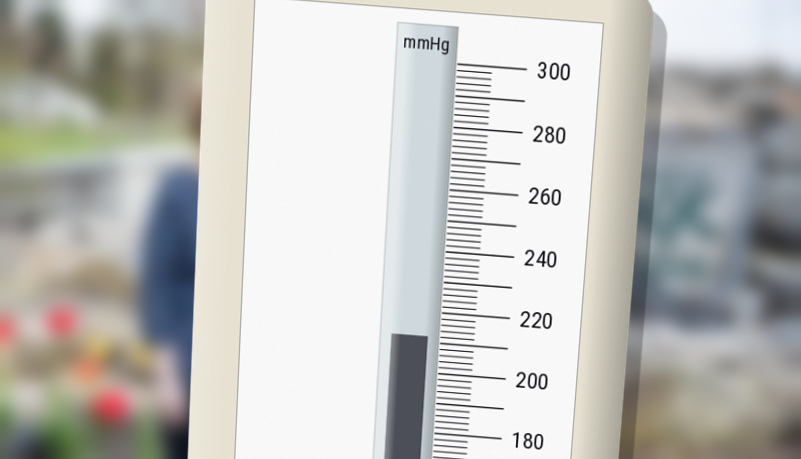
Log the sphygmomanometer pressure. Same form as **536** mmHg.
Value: **212** mmHg
